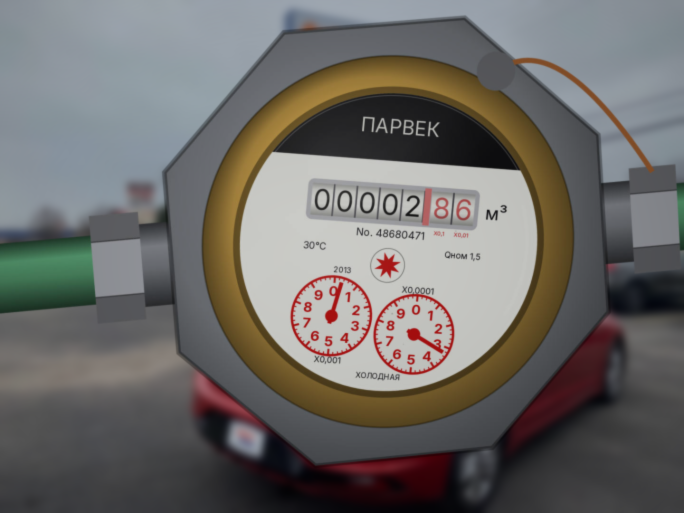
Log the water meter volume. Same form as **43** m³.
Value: **2.8603** m³
